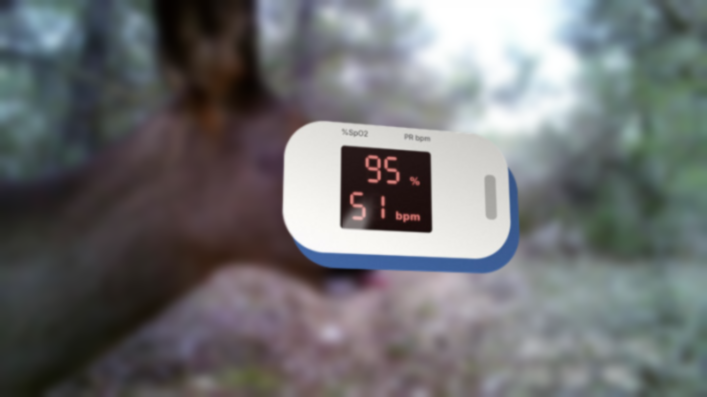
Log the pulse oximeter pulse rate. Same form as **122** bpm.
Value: **51** bpm
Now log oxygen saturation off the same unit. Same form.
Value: **95** %
